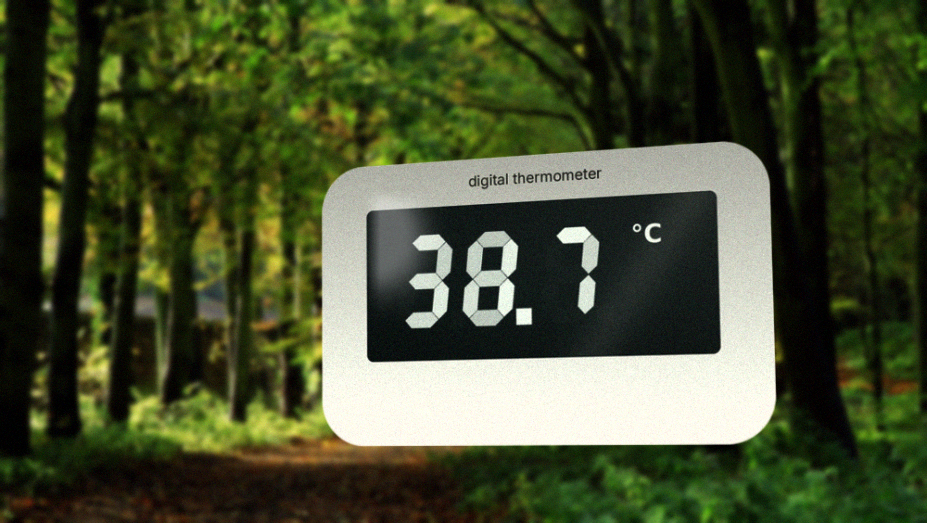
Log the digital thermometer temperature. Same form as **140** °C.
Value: **38.7** °C
